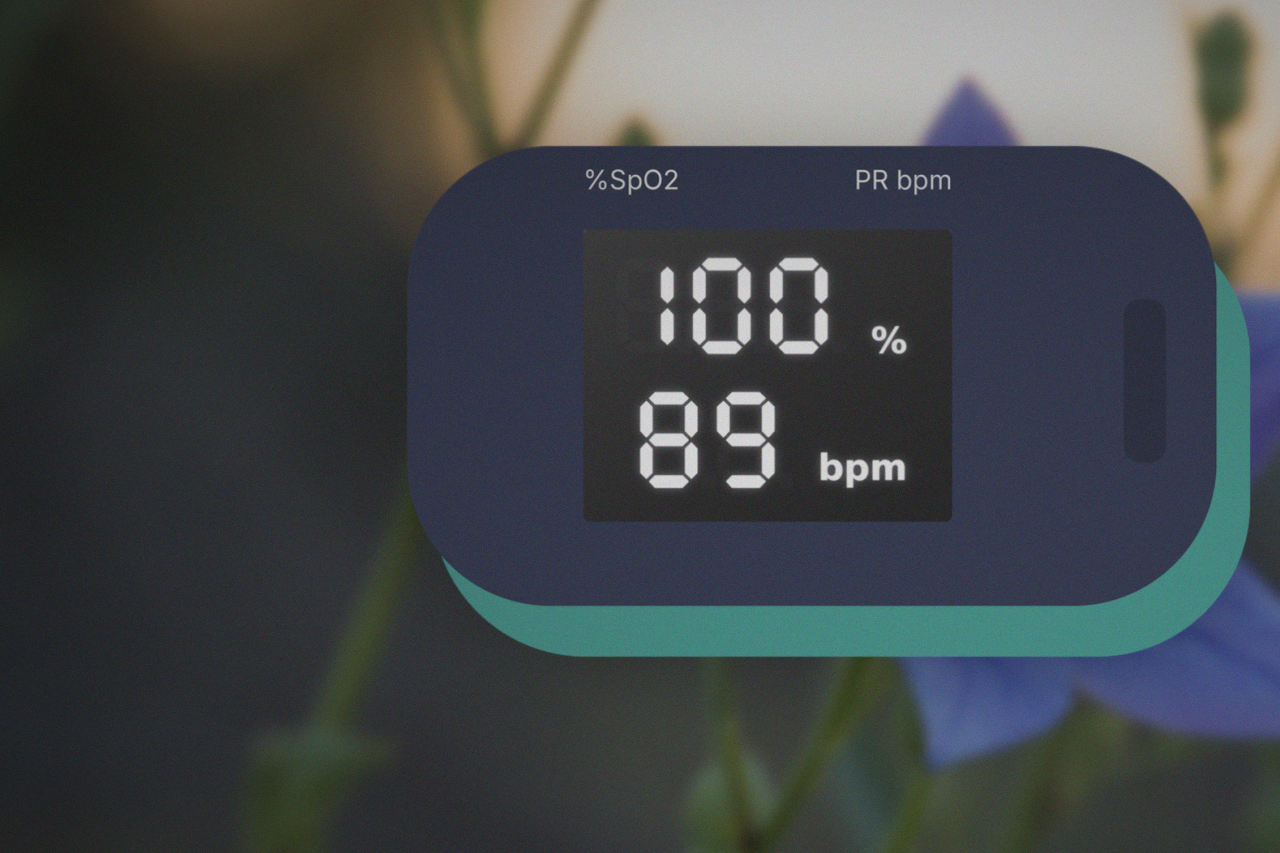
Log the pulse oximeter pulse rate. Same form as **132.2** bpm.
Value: **89** bpm
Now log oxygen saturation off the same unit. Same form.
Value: **100** %
